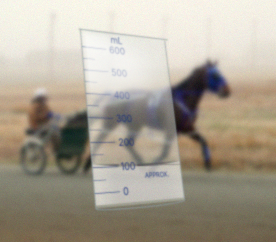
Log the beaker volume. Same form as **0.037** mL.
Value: **100** mL
